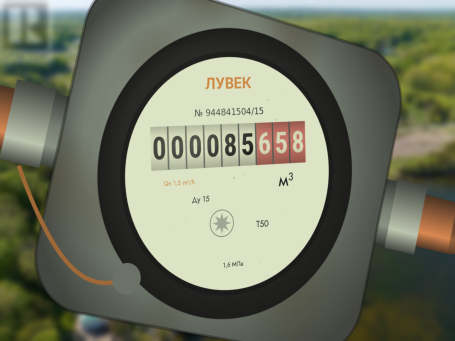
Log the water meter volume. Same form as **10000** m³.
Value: **85.658** m³
